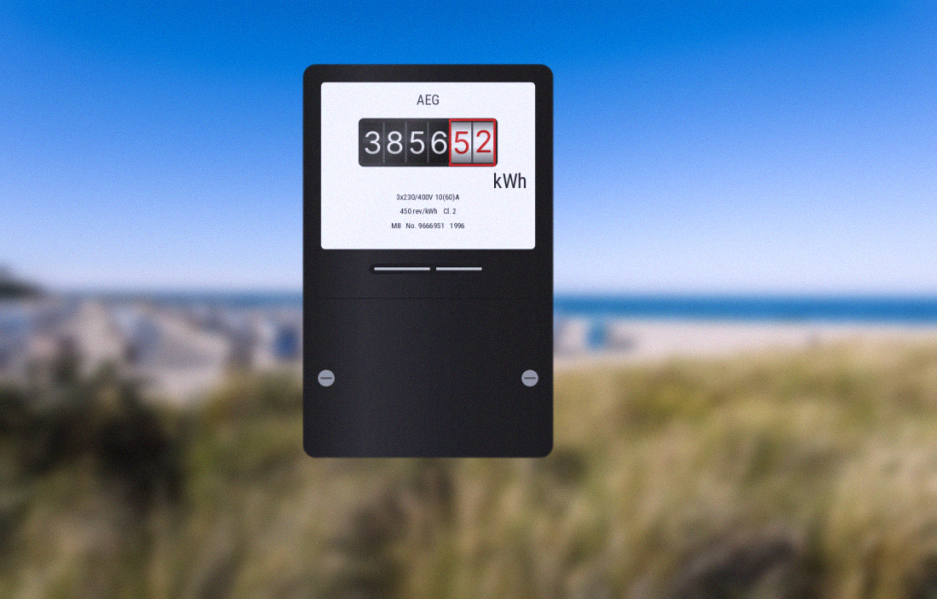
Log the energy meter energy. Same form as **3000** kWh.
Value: **3856.52** kWh
